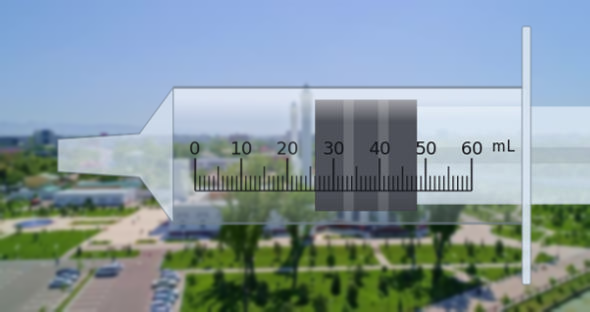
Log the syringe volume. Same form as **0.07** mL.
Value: **26** mL
